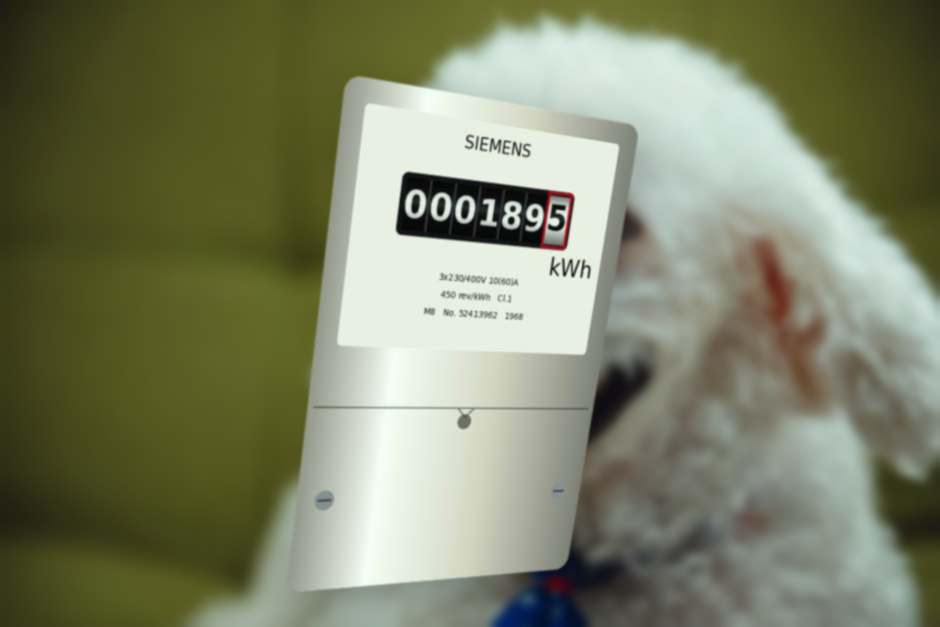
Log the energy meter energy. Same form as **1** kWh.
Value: **189.5** kWh
